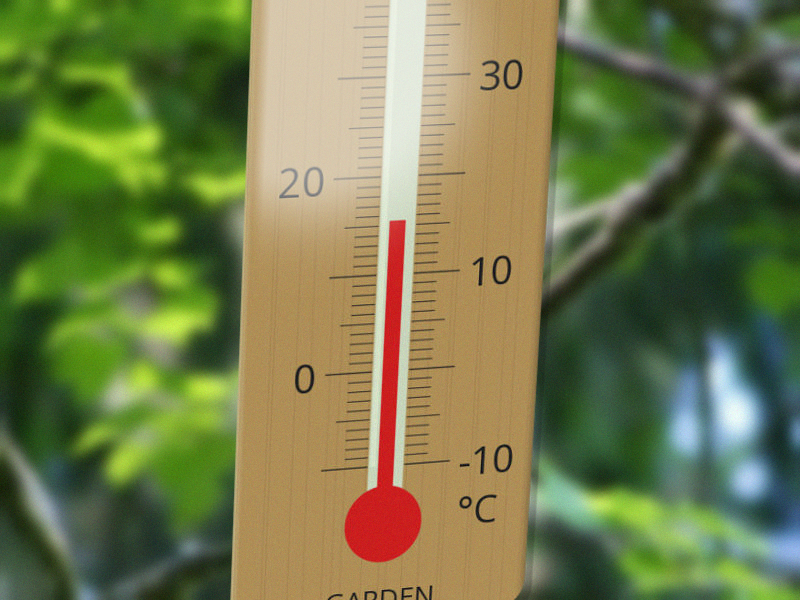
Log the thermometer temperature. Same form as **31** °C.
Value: **15.5** °C
